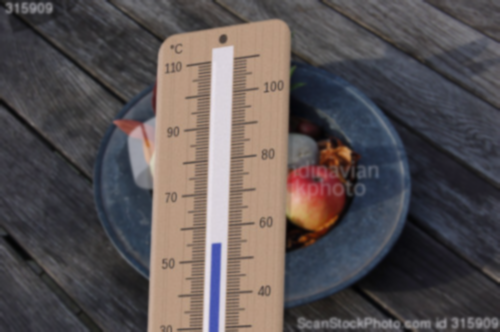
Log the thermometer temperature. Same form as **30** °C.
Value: **55** °C
